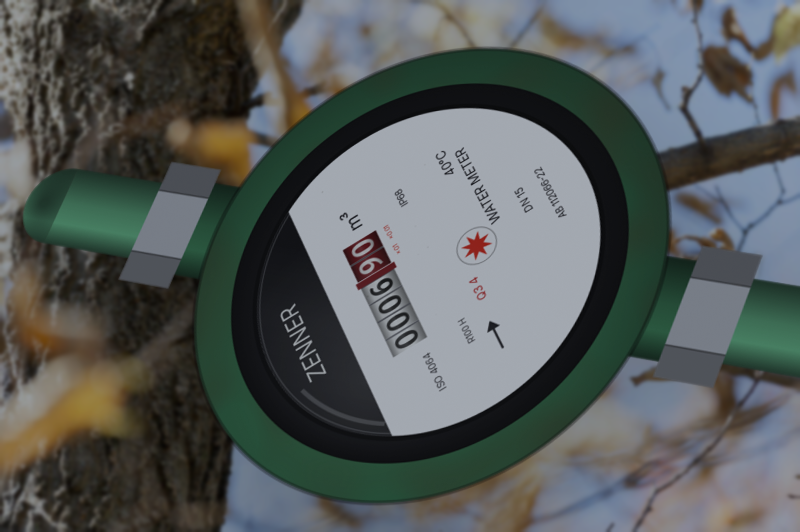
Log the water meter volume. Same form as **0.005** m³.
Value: **6.90** m³
